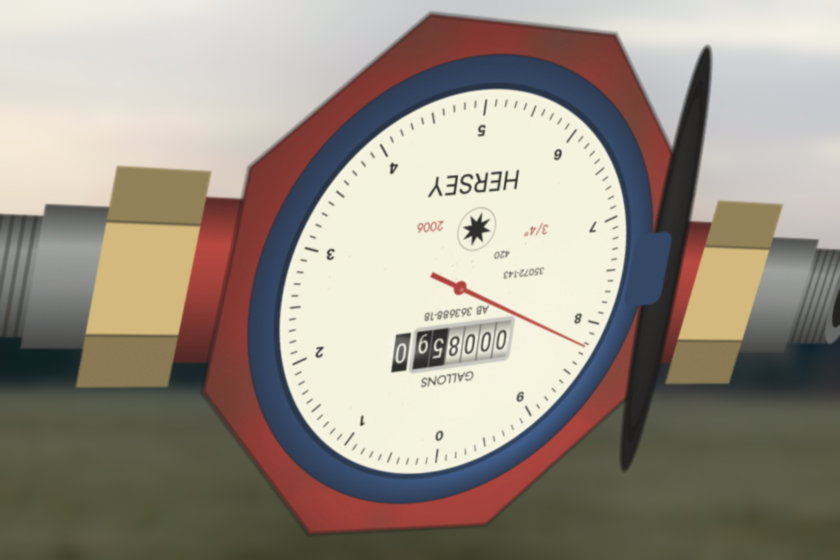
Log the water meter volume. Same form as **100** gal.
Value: **8588.2** gal
